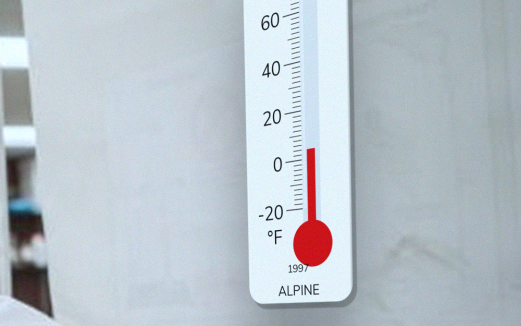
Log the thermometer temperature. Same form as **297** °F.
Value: **4** °F
